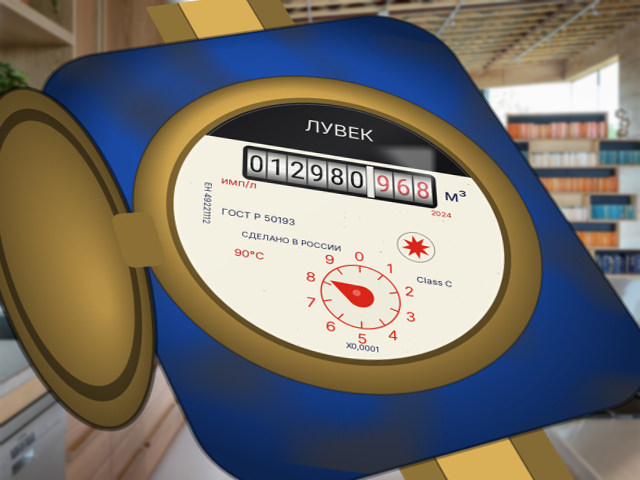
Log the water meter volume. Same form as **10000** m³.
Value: **12980.9688** m³
